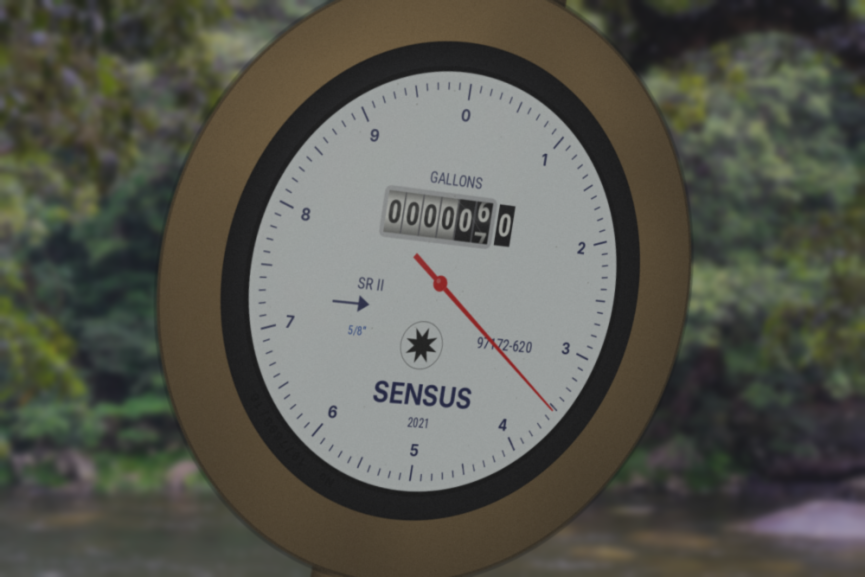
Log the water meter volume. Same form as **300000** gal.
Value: **63.5** gal
